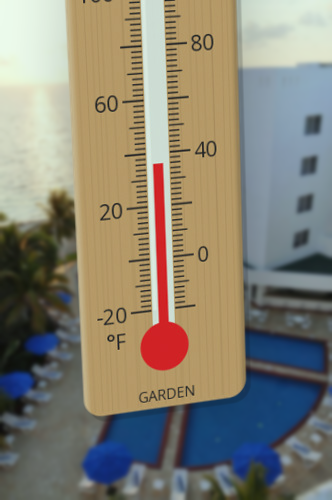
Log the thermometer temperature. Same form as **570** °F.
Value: **36** °F
